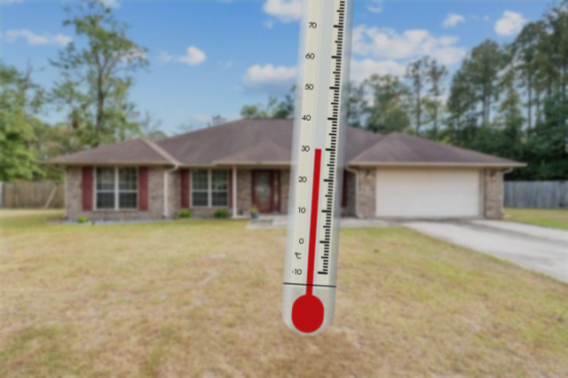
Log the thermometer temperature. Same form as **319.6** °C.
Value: **30** °C
